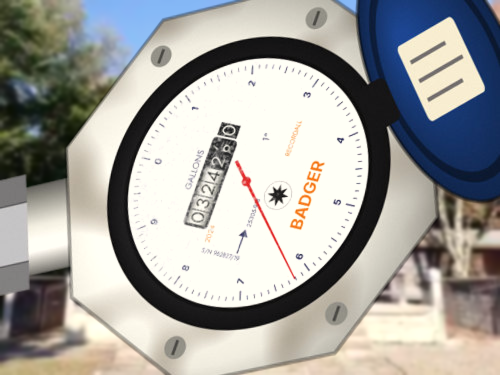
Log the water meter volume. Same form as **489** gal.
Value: **324276.2** gal
